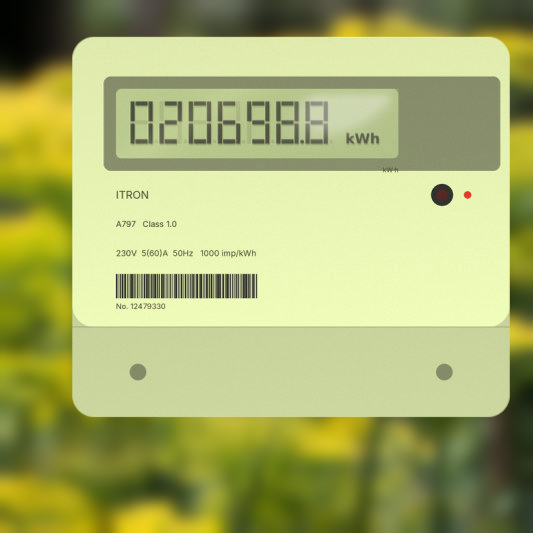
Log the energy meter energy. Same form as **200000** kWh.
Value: **20698.8** kWh
